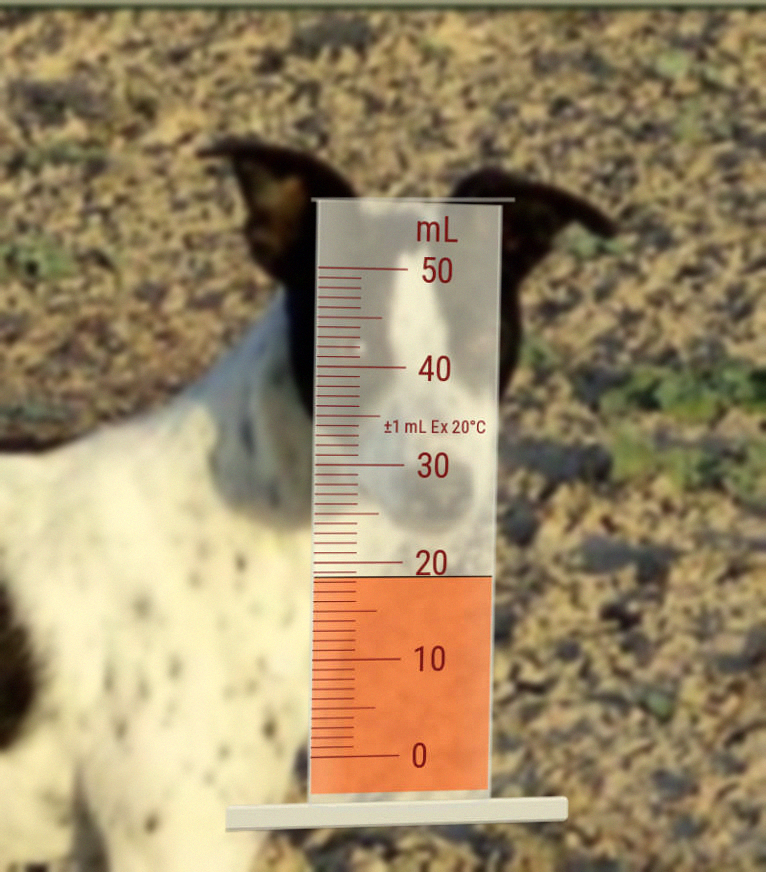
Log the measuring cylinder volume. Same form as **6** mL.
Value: **18.5** mL
